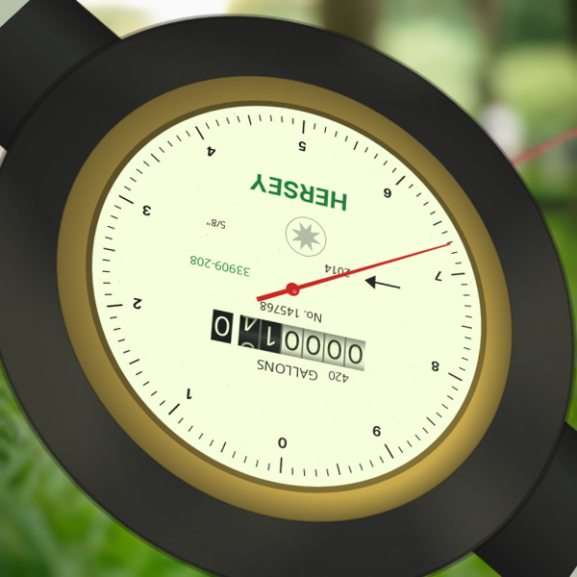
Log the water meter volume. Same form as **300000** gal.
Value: **136.7** gal
